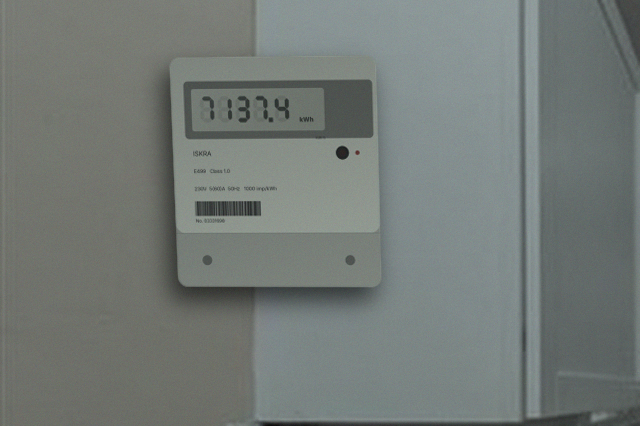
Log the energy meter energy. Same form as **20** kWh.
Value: **7137.4** kWh
